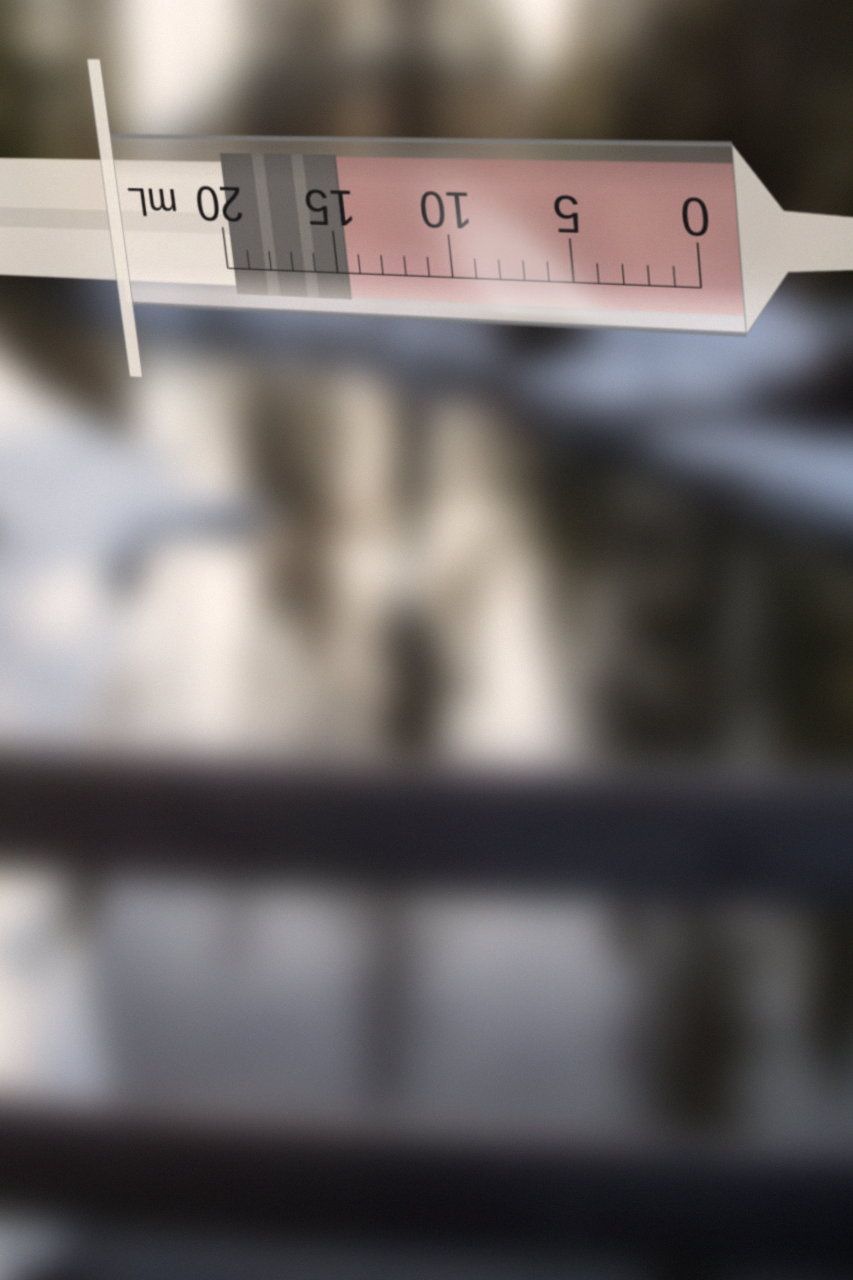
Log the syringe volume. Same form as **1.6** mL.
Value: **14.5** mL
